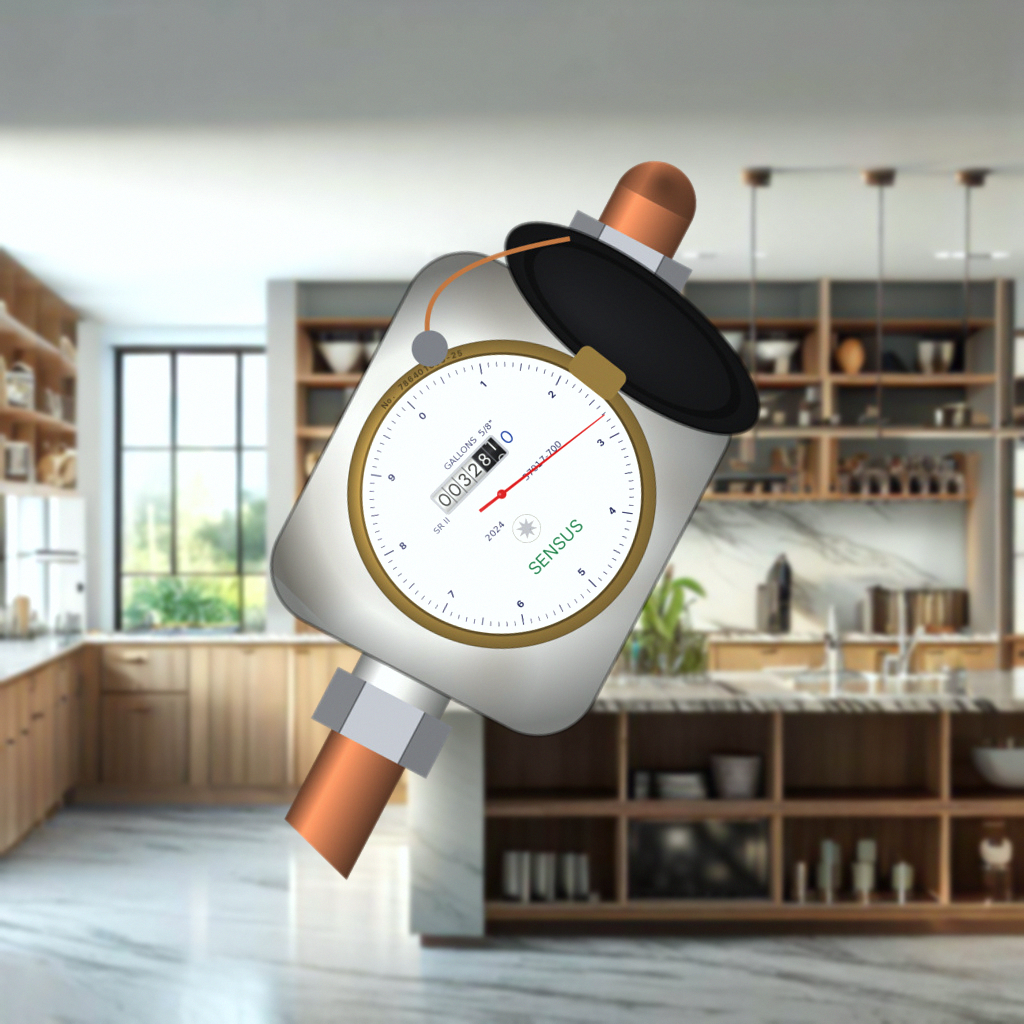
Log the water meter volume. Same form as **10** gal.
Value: **32812.7** gal
